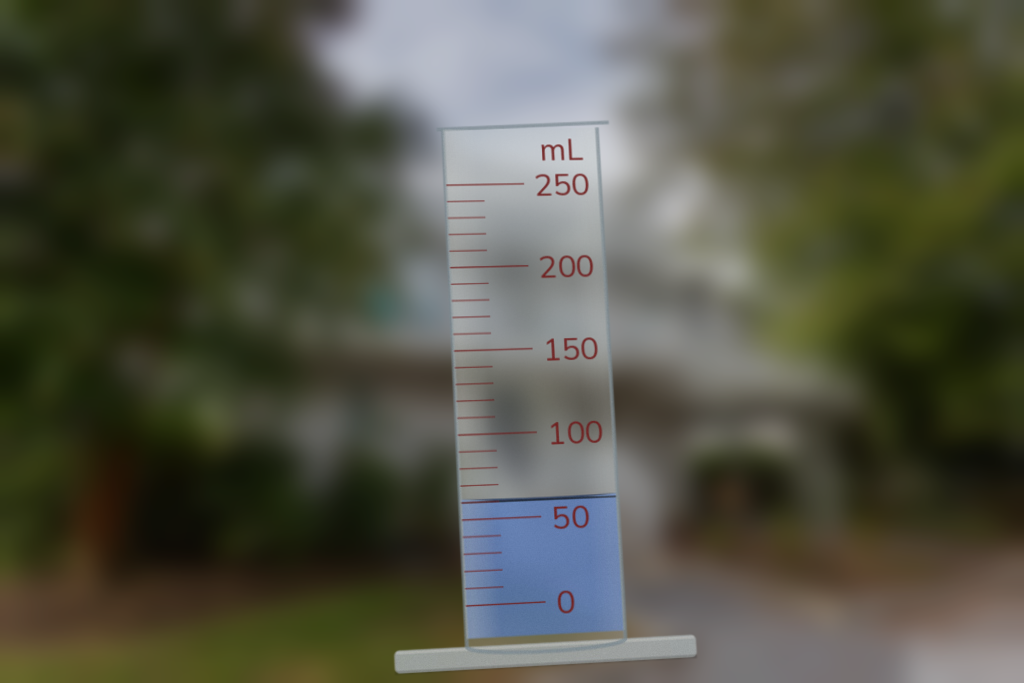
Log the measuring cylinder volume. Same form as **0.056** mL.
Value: **60** mL
